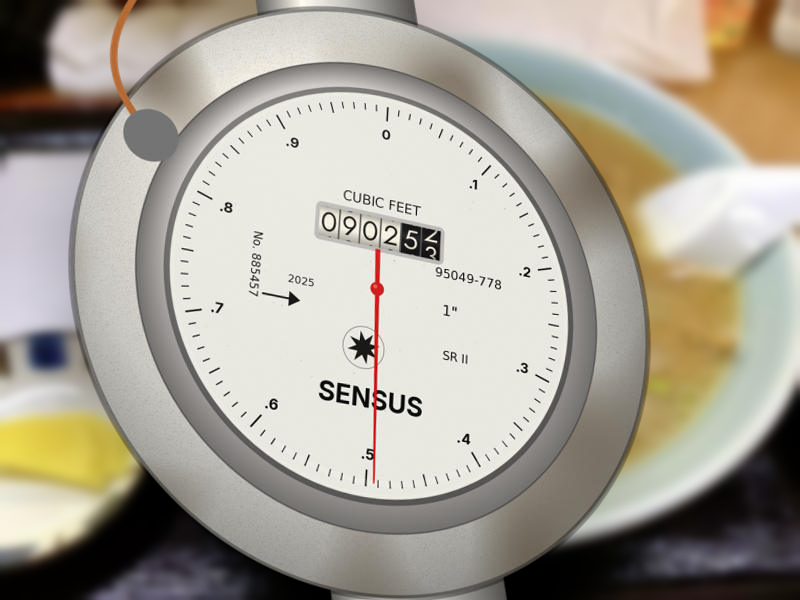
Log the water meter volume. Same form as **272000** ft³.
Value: **90252.49** ft³
